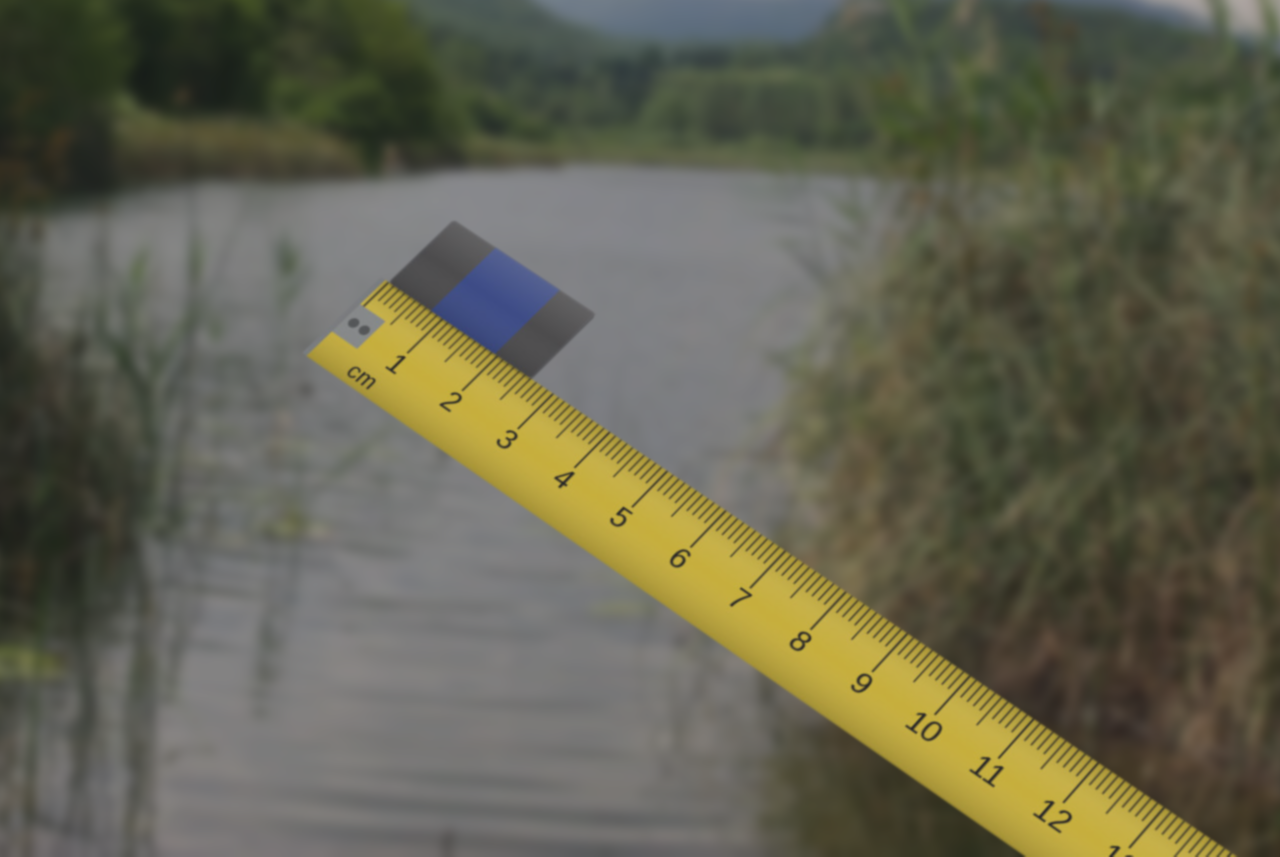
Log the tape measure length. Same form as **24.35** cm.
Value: **2.6** cm
